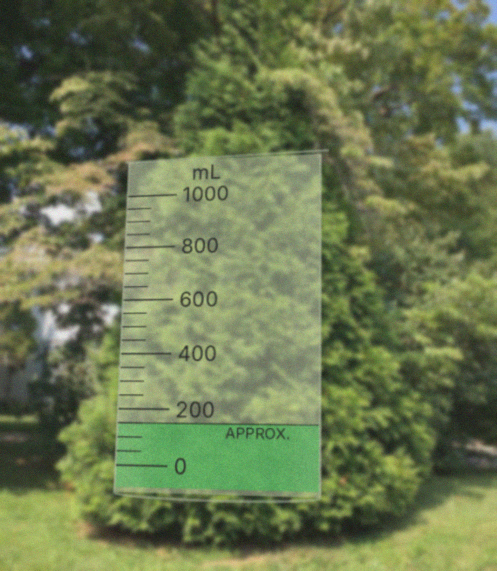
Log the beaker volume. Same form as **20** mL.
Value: **150** mL
